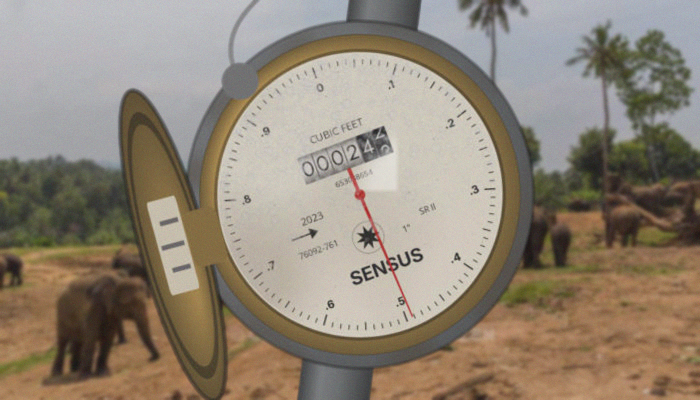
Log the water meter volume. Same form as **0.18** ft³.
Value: **242.49** ft³
